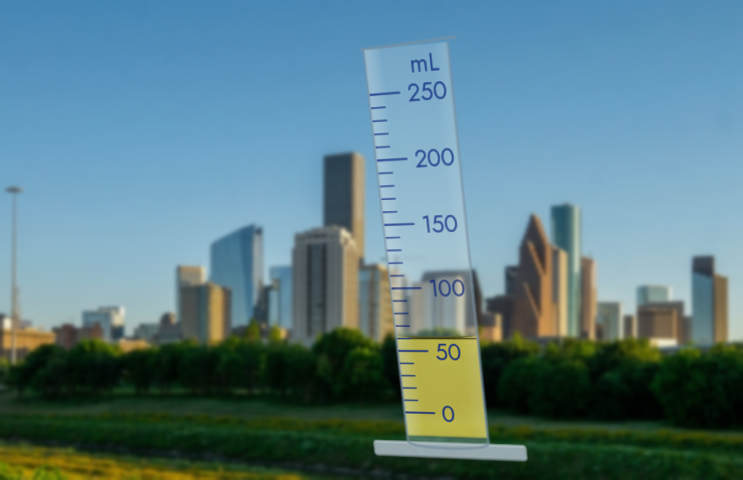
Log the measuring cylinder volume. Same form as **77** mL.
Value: **60** mL
